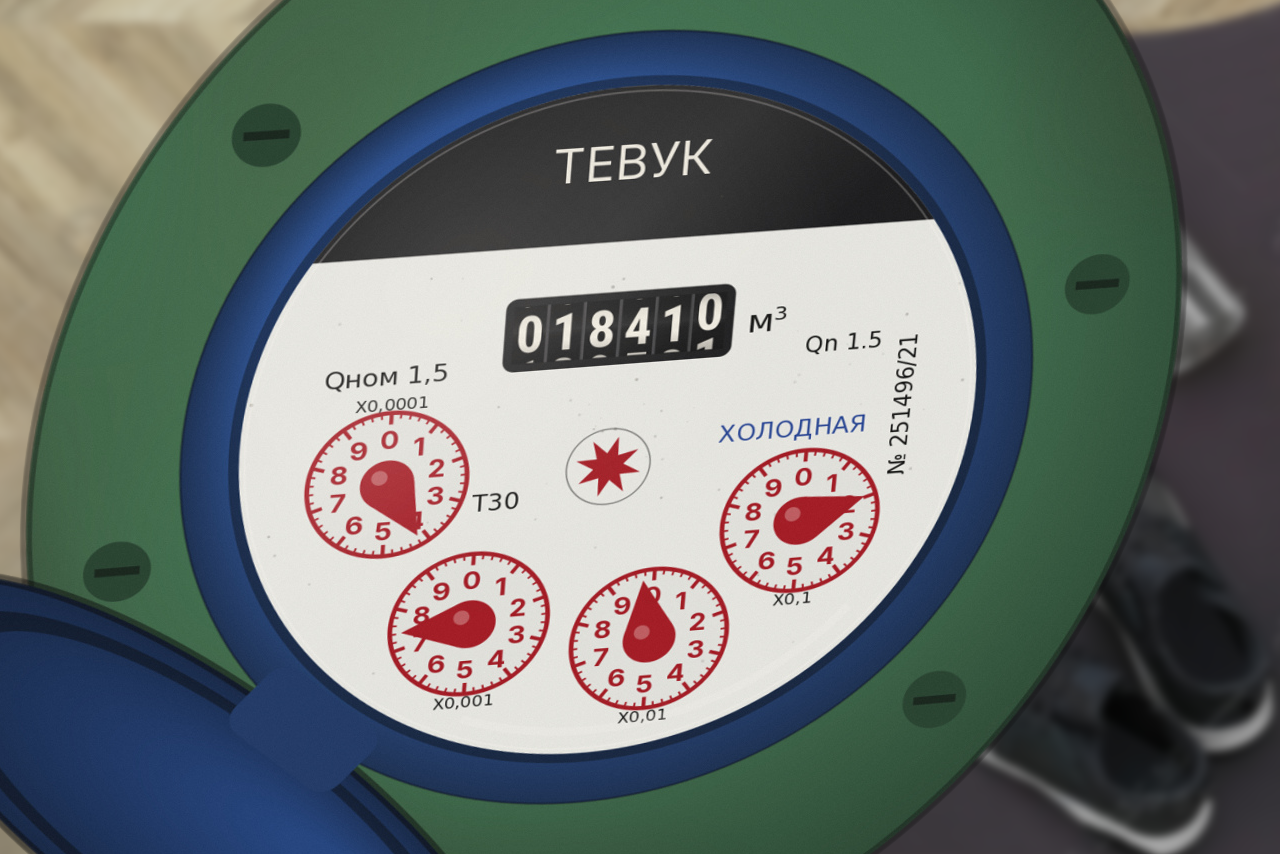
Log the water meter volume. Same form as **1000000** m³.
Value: **18410.1974** m³
